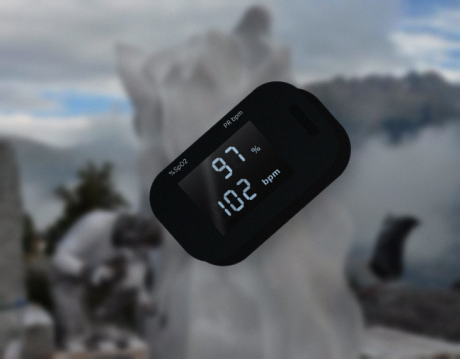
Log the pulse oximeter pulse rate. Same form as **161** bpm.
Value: **102** bpm
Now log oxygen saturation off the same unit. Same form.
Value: **97** %
